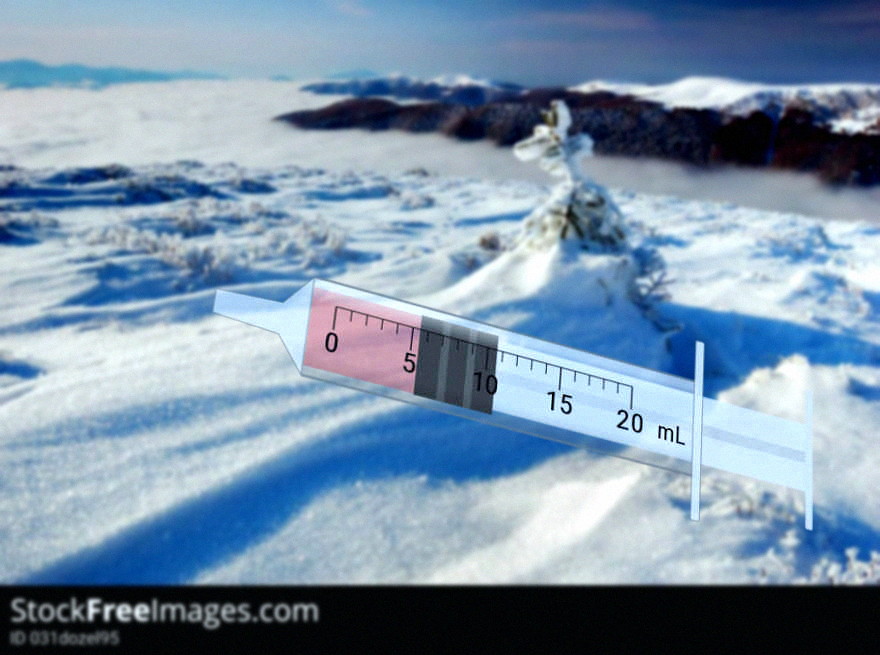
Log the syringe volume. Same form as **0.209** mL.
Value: **5.5** mL
